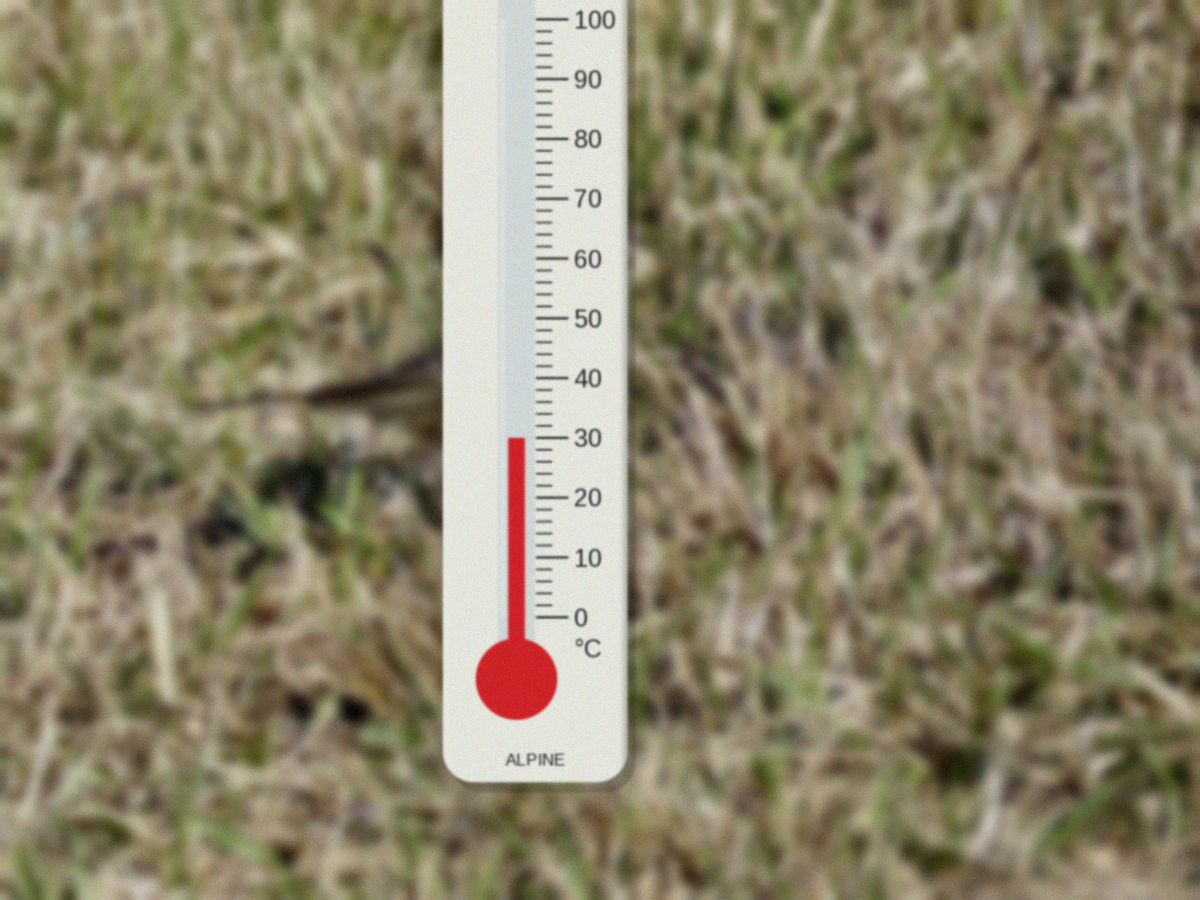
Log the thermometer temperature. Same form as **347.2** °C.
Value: **30** °C
